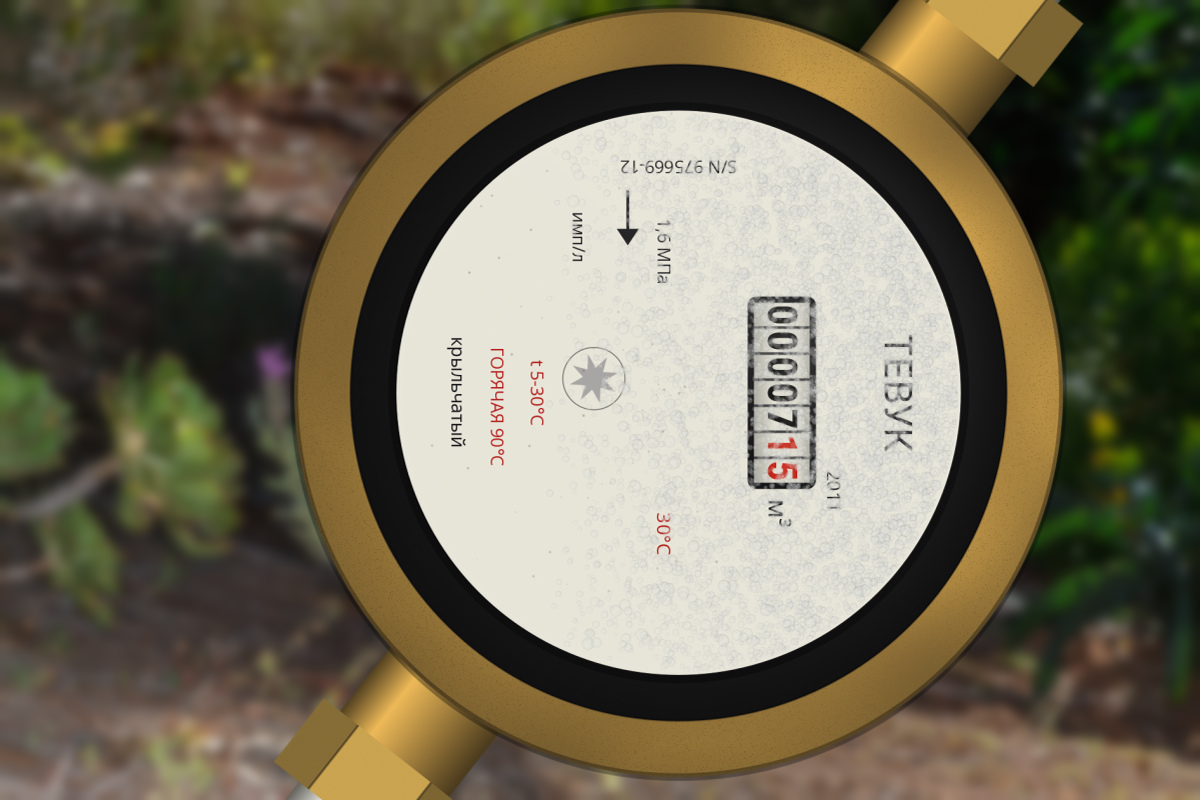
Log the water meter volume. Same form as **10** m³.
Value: **7.15** m³
